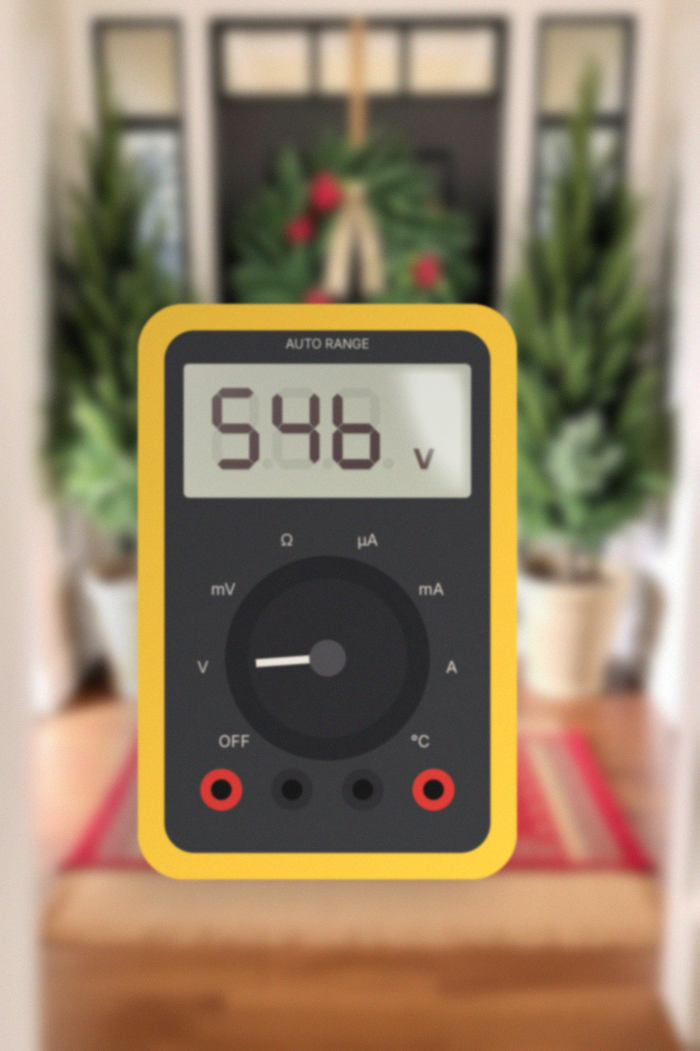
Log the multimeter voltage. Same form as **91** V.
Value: **546** V
